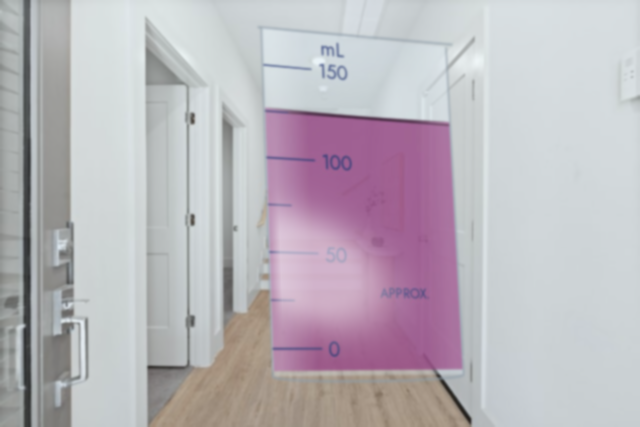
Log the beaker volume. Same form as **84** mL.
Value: **125** mL
